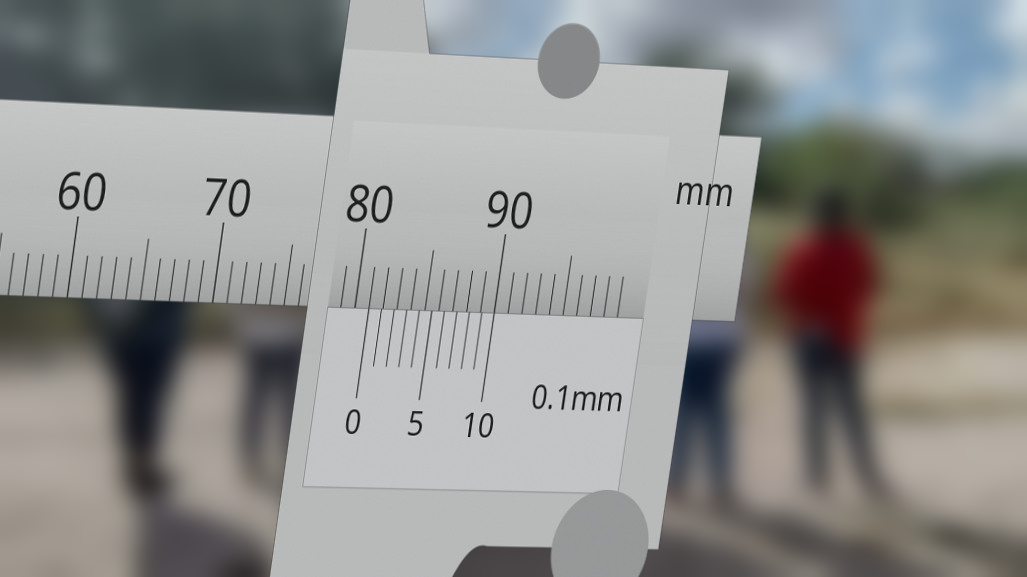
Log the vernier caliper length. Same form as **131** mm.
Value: **81.0** mm
